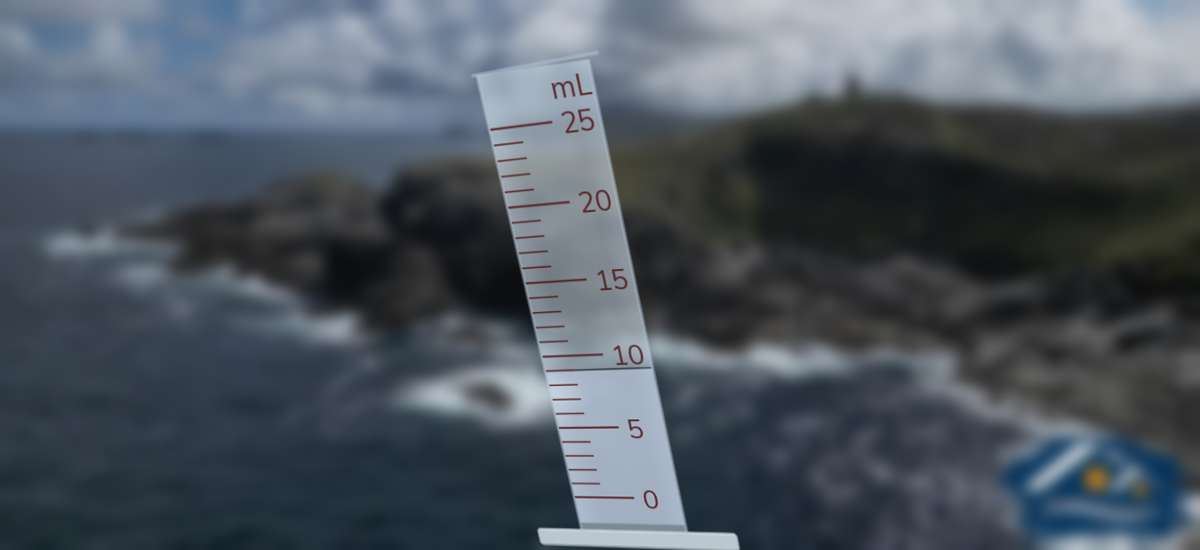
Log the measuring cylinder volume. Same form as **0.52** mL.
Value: **9** mL
